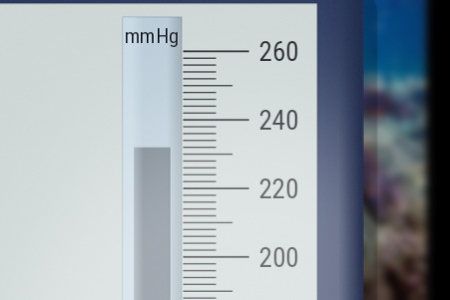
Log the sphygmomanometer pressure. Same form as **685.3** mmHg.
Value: **232** mmHg
